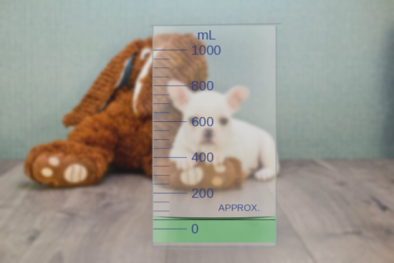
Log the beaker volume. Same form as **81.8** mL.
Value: **50** mL
